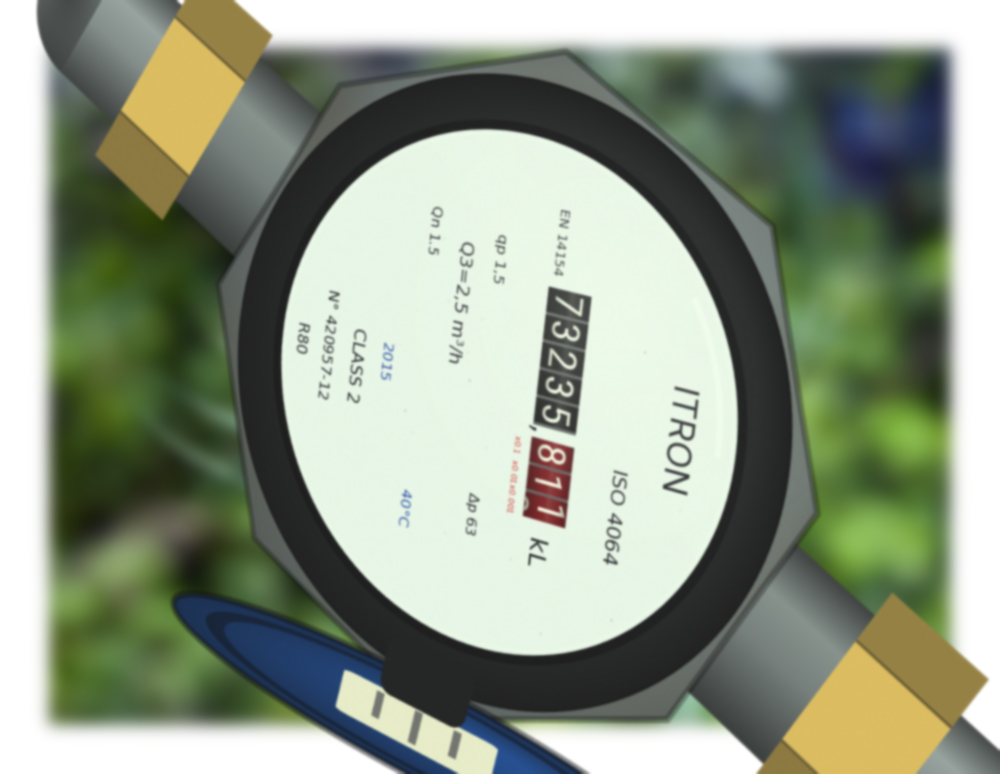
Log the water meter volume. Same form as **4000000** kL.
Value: **73235.811** kL
